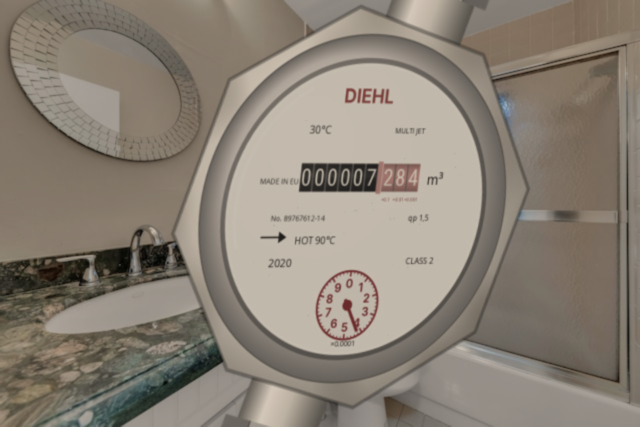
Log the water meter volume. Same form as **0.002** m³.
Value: **7.2844** m³
